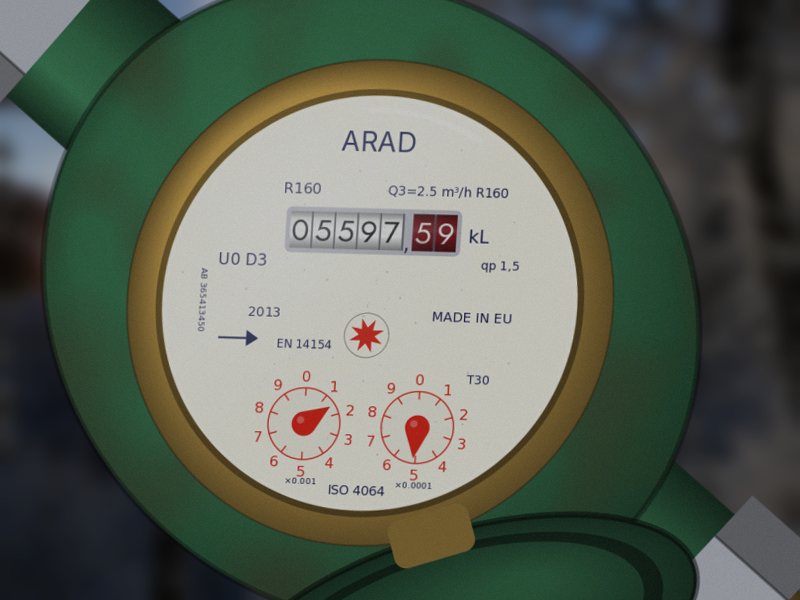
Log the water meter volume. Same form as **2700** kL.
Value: **5597.5915** kL
